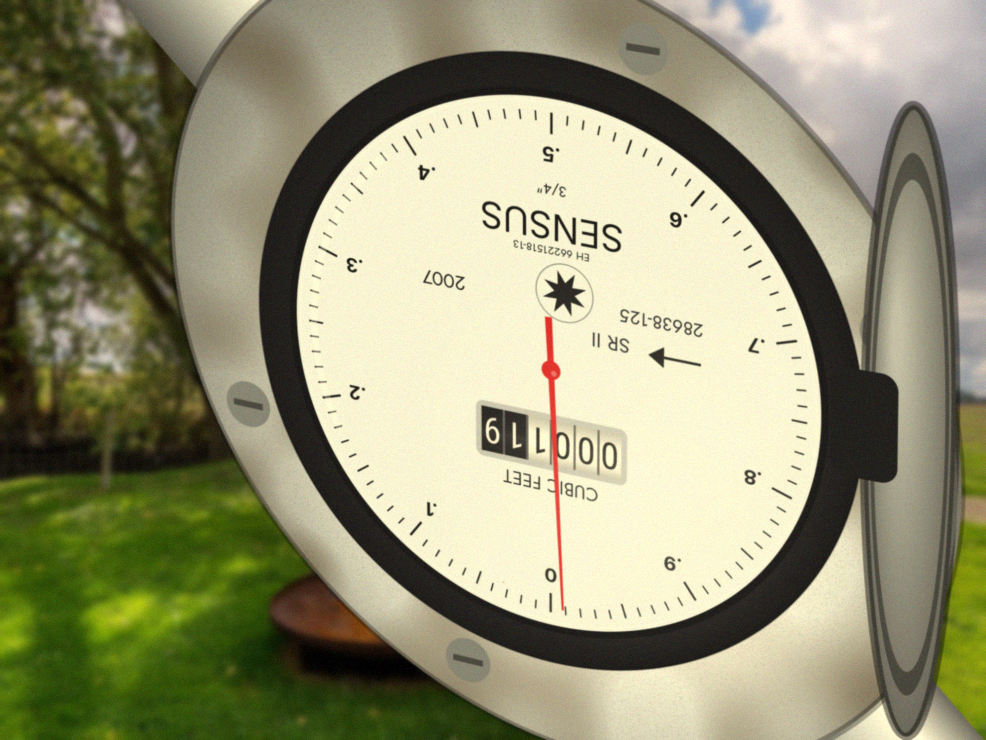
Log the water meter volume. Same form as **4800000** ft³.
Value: **118.99** ft³
